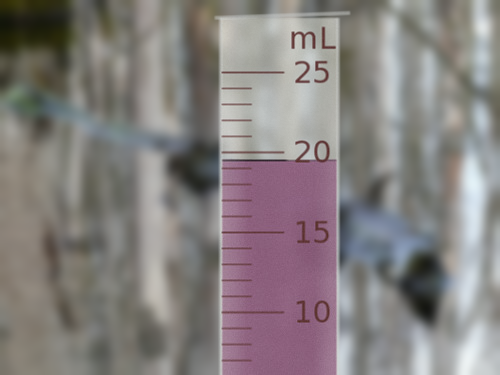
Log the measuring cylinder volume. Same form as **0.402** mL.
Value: **19.5** mL
